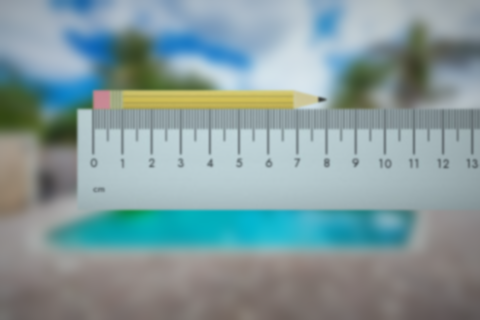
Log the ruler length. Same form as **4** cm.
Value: **8** cm
